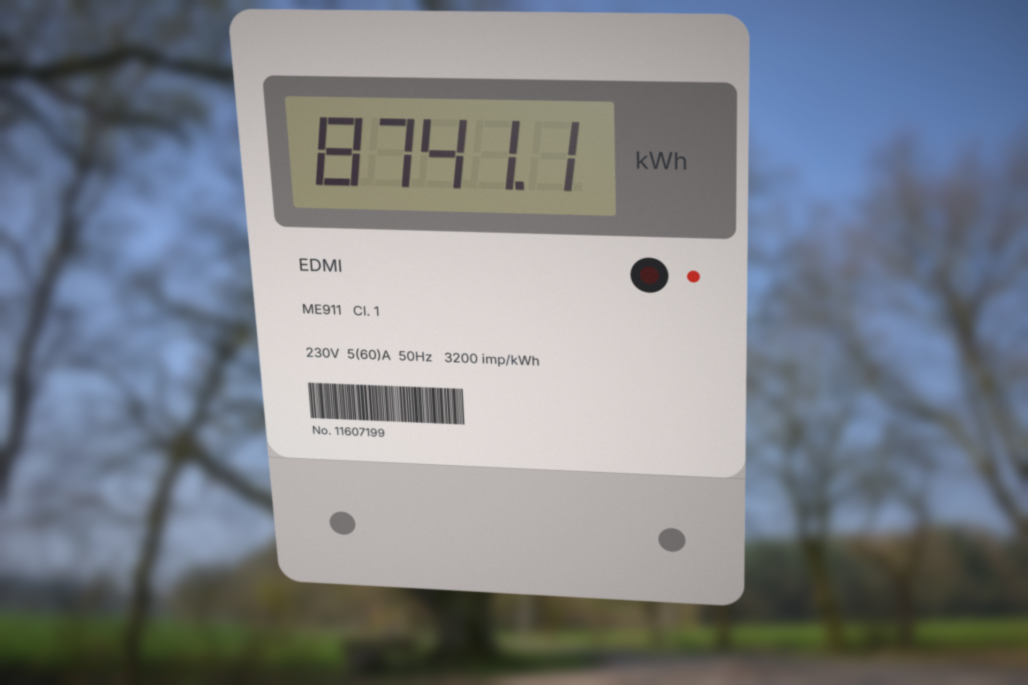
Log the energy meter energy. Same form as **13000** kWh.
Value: **8741.1** kWh
